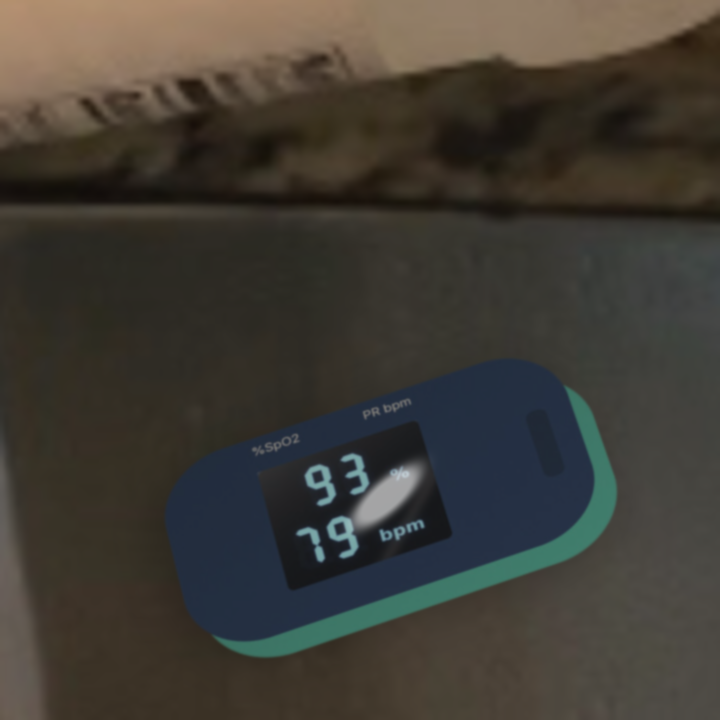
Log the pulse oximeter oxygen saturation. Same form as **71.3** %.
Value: **93** %
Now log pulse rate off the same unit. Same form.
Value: **79** bpm
